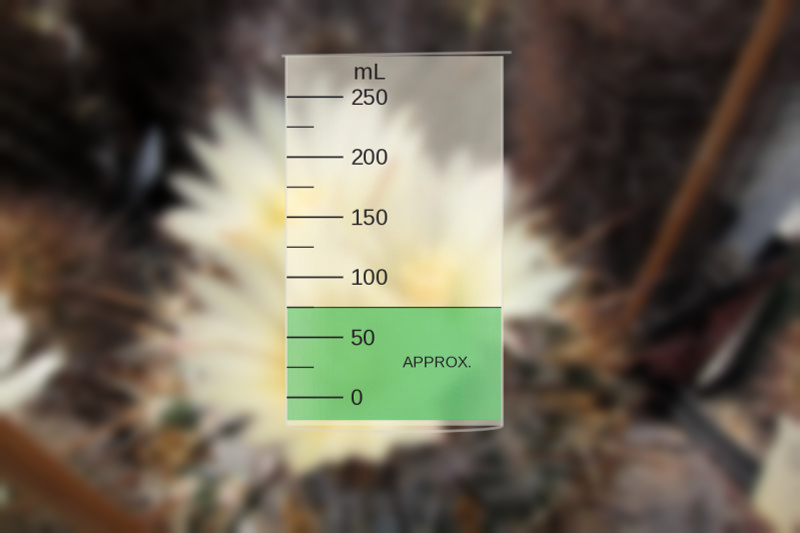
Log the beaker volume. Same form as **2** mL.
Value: **75** mL
